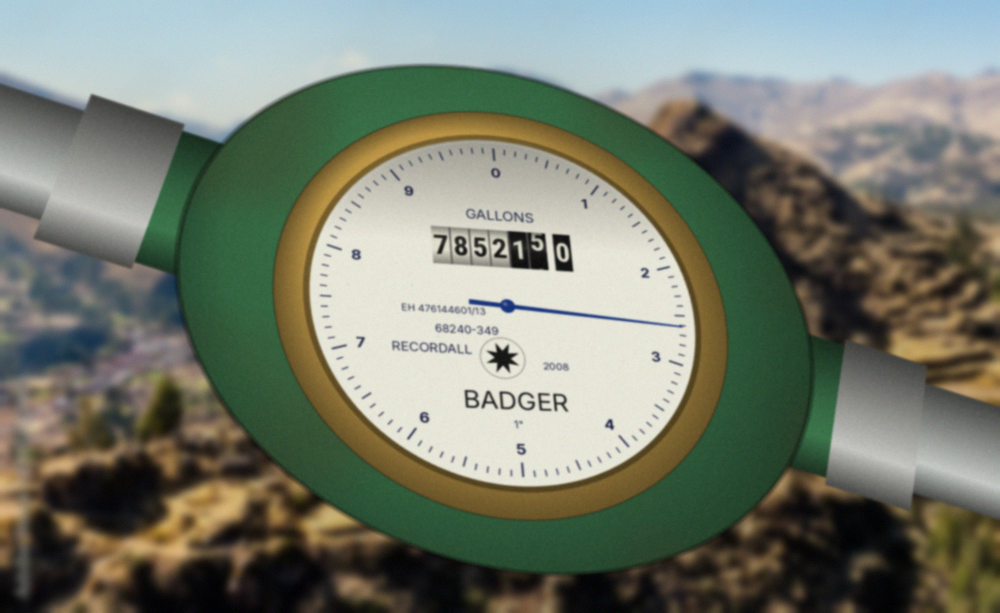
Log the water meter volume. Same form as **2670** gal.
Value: **7852152.6** gal
